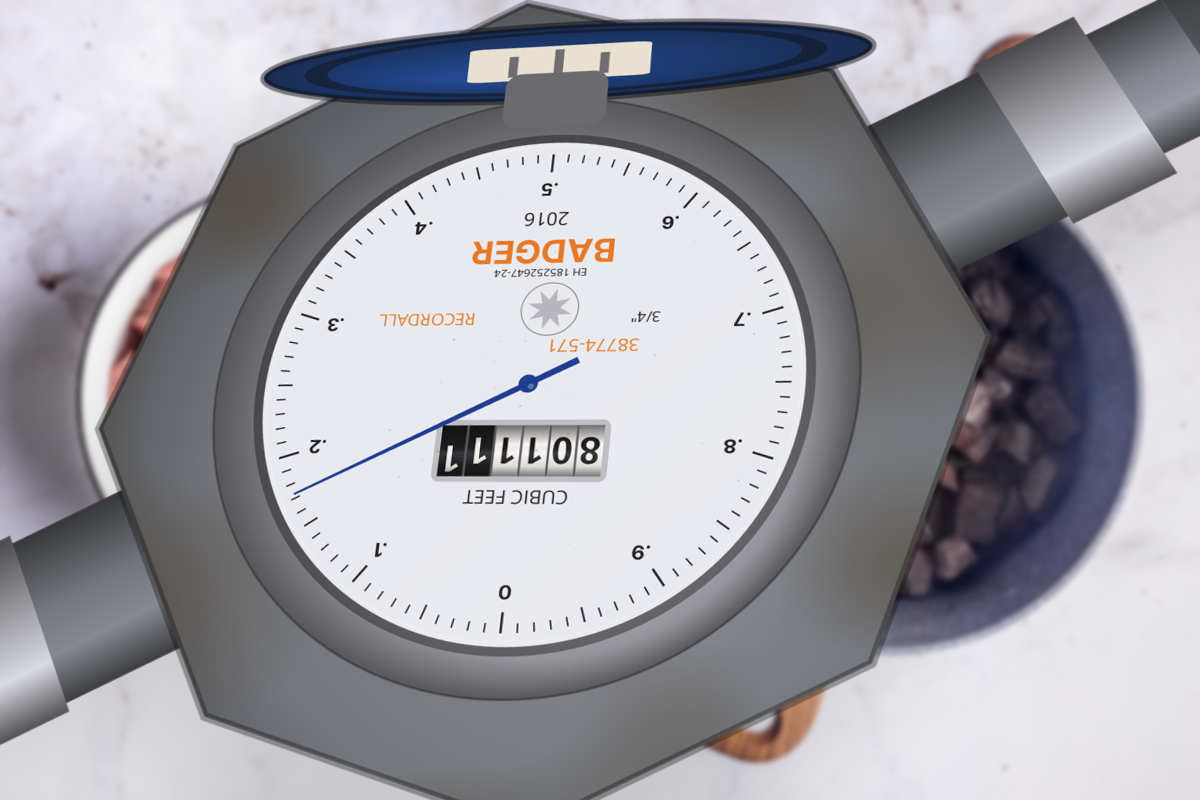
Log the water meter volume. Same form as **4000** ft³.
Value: **801111.17** ft³
